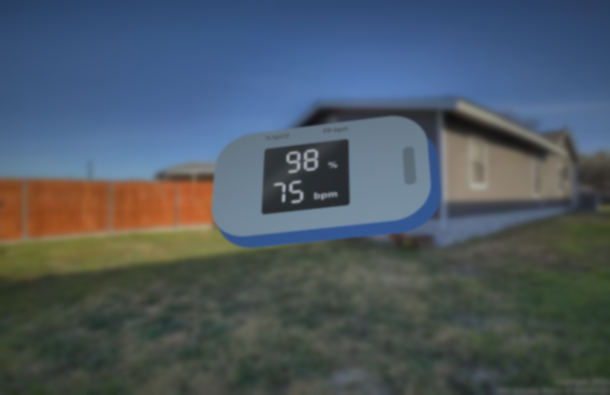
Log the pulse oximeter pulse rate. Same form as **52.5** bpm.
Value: **75** bpm
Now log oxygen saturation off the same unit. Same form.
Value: **98** %
